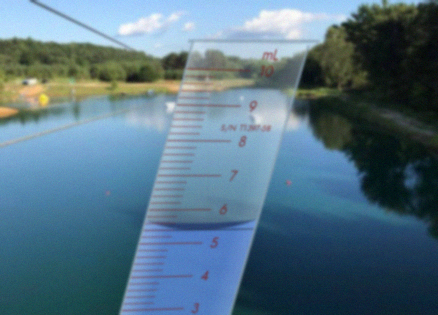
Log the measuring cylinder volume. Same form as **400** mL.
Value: **5.4** mL
